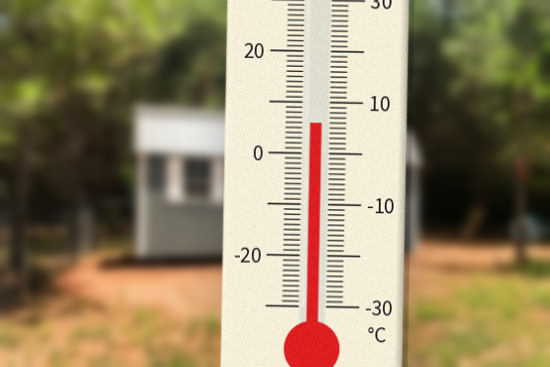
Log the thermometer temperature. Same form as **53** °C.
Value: **6** °C
